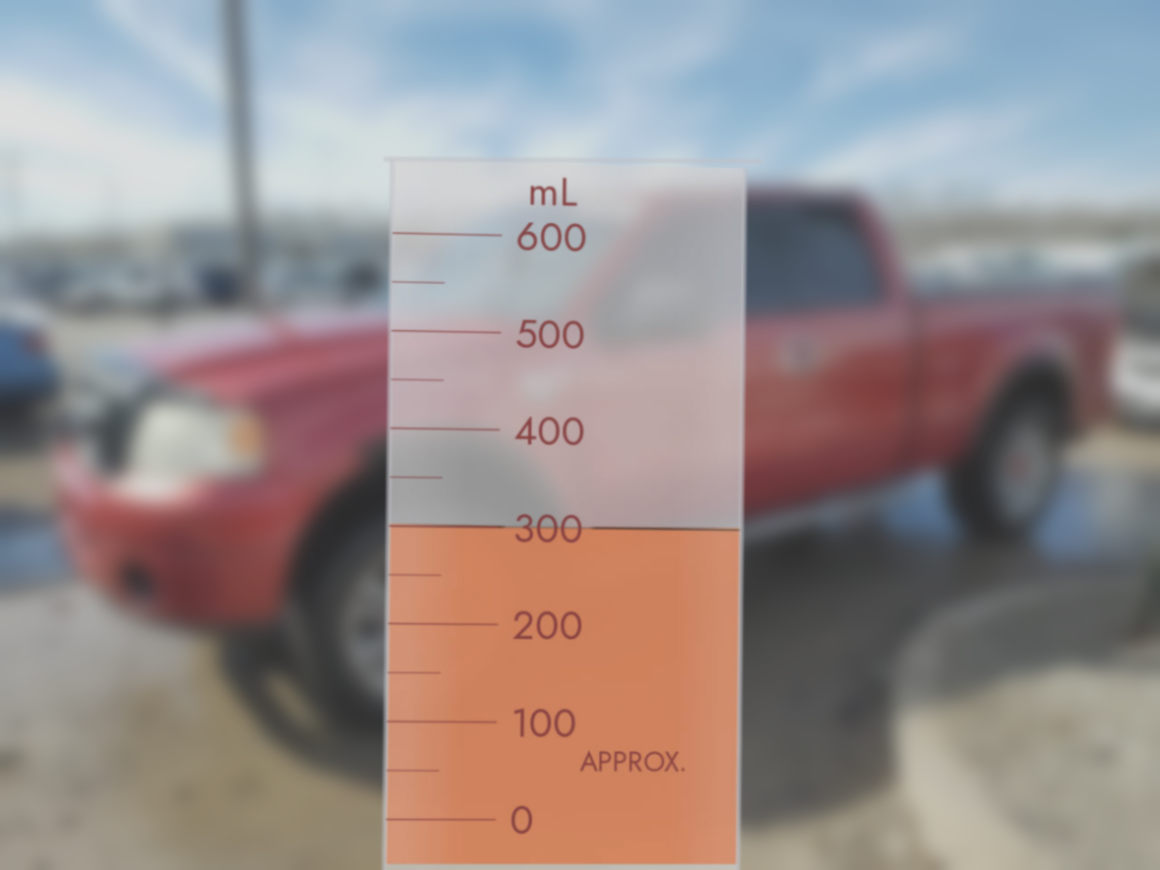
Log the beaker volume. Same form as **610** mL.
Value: **300** mL
